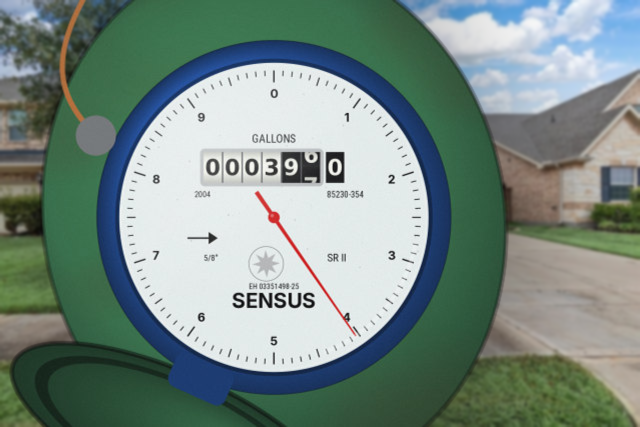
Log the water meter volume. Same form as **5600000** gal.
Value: **3964.0** gal
